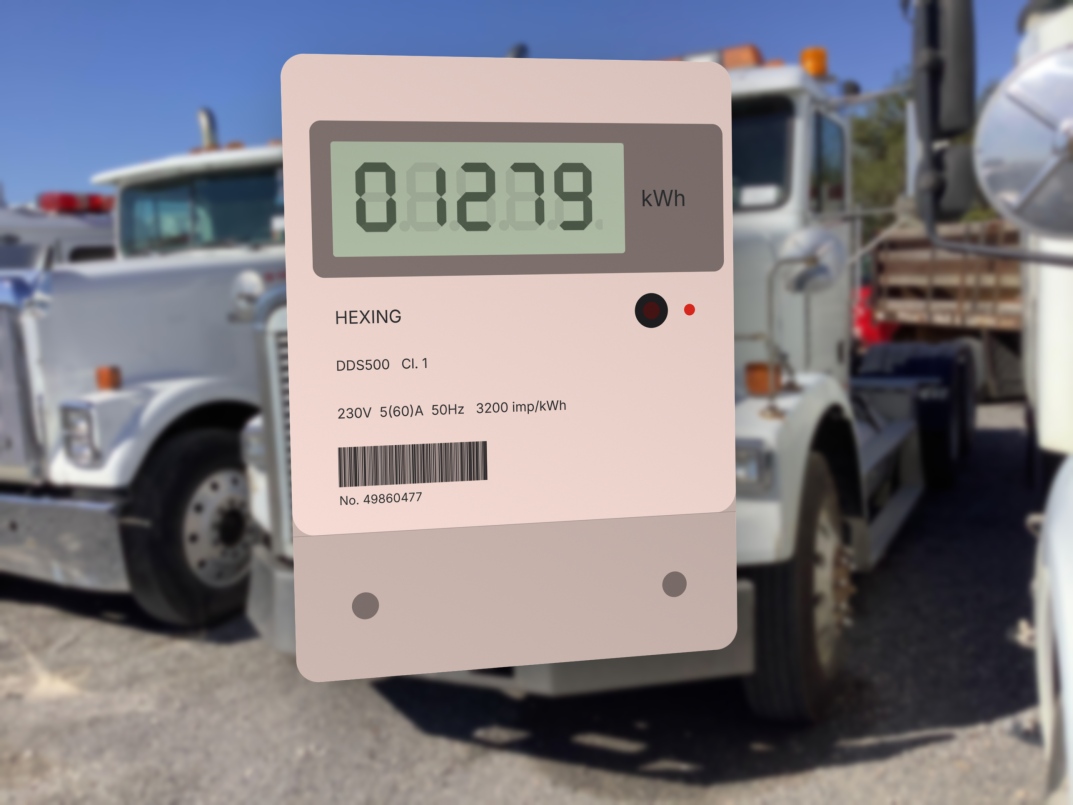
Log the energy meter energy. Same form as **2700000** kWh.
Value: **1279** kWh
